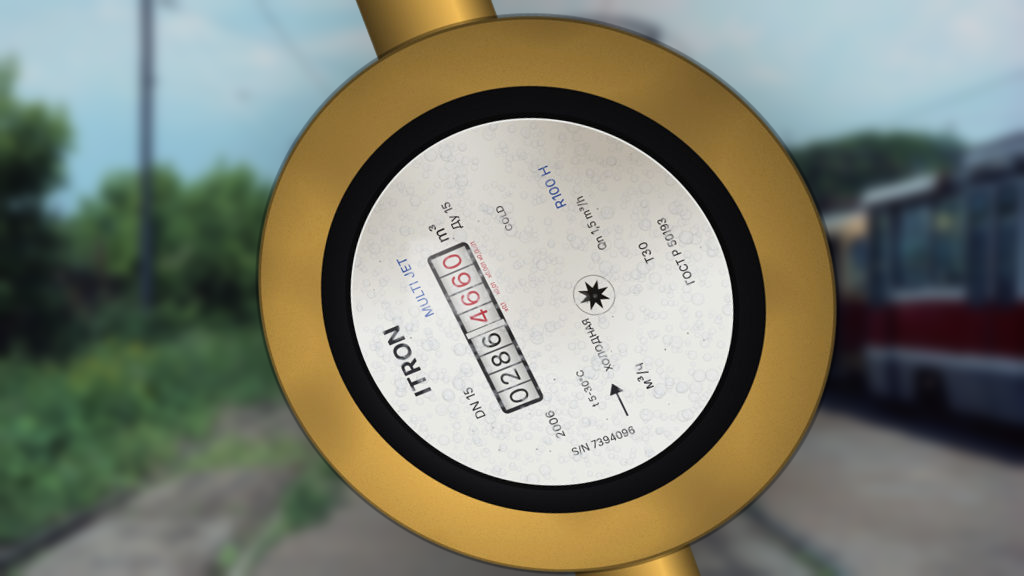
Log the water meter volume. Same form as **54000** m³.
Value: **286.4660** m³
